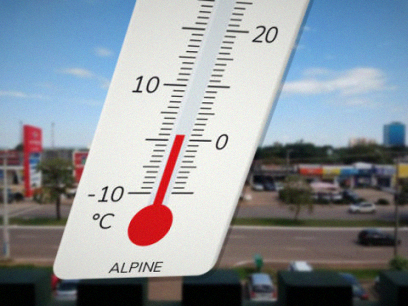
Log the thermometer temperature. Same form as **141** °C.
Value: **1** °C
